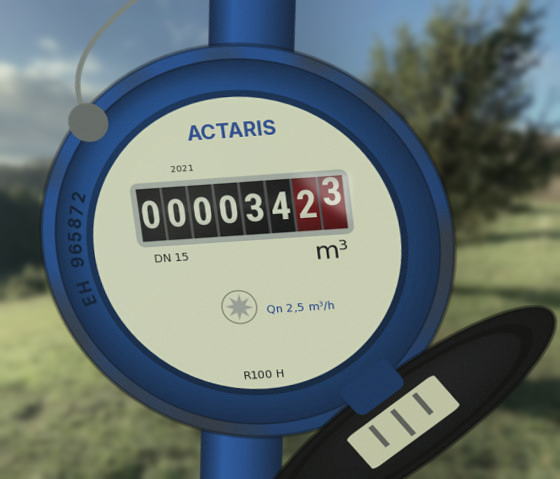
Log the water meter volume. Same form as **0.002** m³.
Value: **34.23** m³
